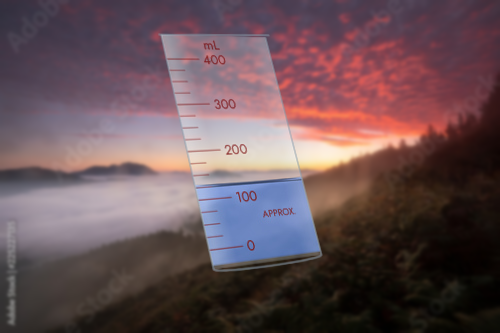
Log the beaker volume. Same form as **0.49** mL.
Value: **125** mL
